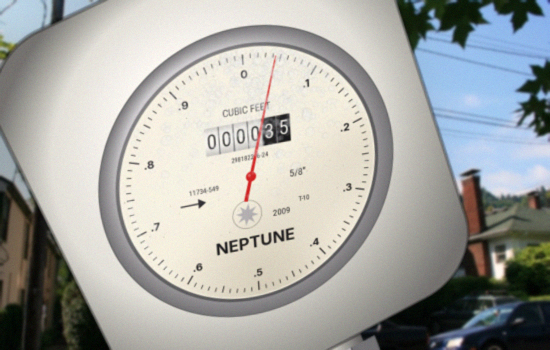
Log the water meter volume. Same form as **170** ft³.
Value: **35.04** ft³
